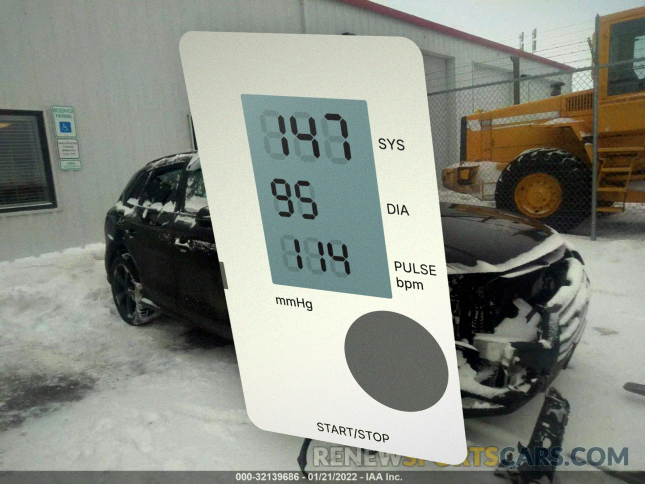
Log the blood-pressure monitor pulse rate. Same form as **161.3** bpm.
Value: **114** bpm
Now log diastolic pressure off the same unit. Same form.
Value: **95** mmHg
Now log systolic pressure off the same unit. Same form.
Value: **147** mmHg
